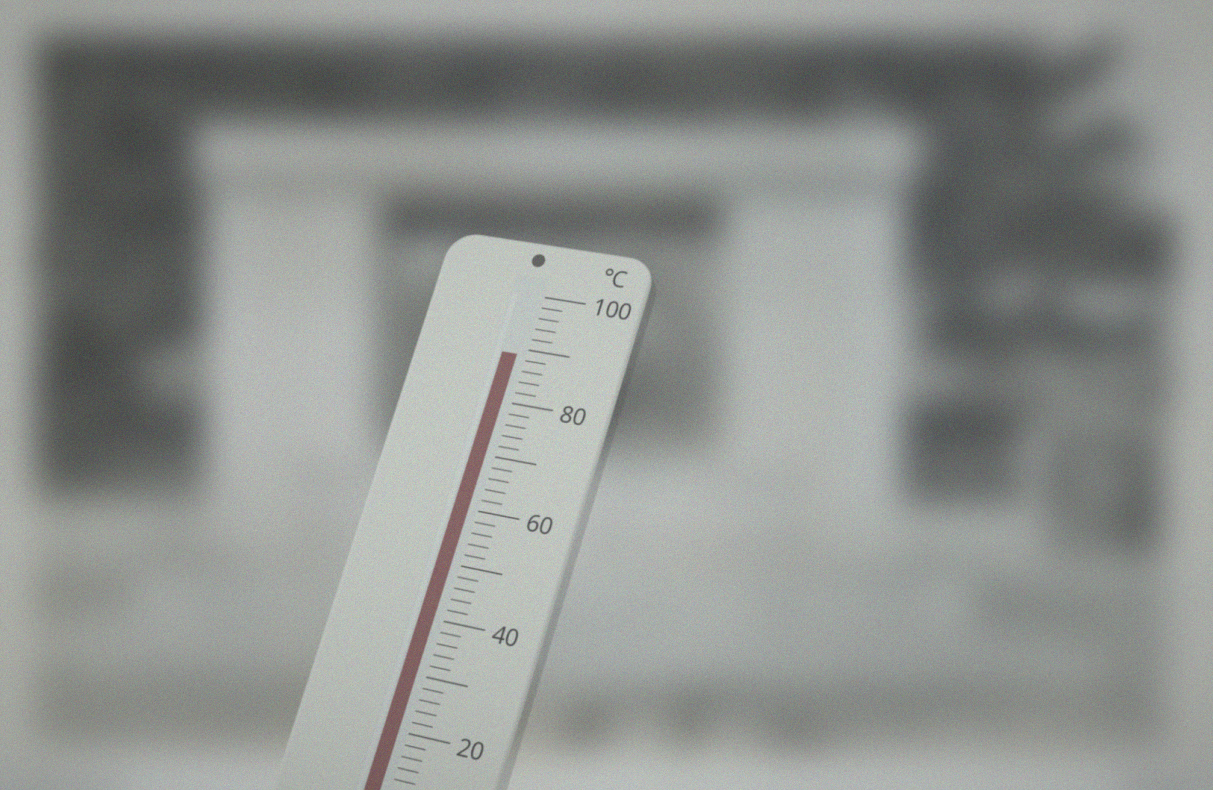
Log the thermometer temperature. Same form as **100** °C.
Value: **89** °C
